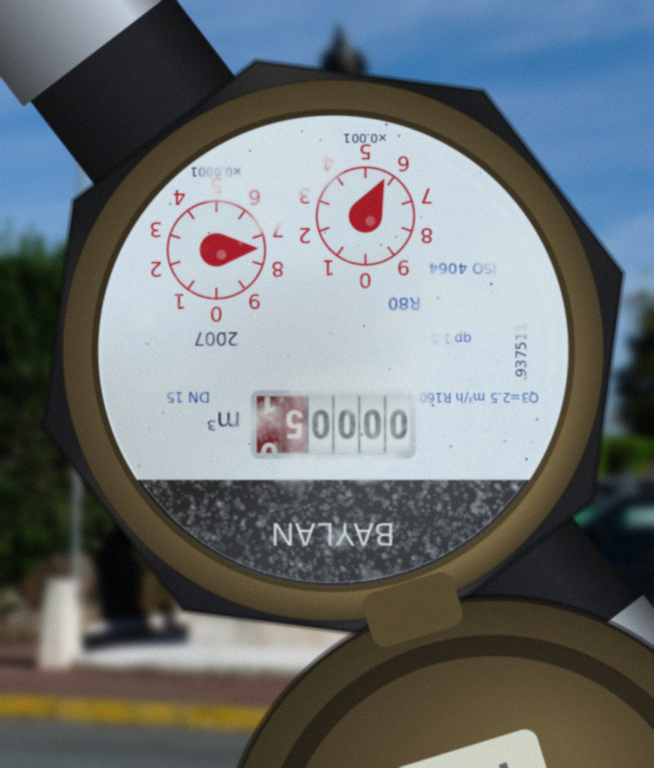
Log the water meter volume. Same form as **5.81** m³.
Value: **0.5057** m³
